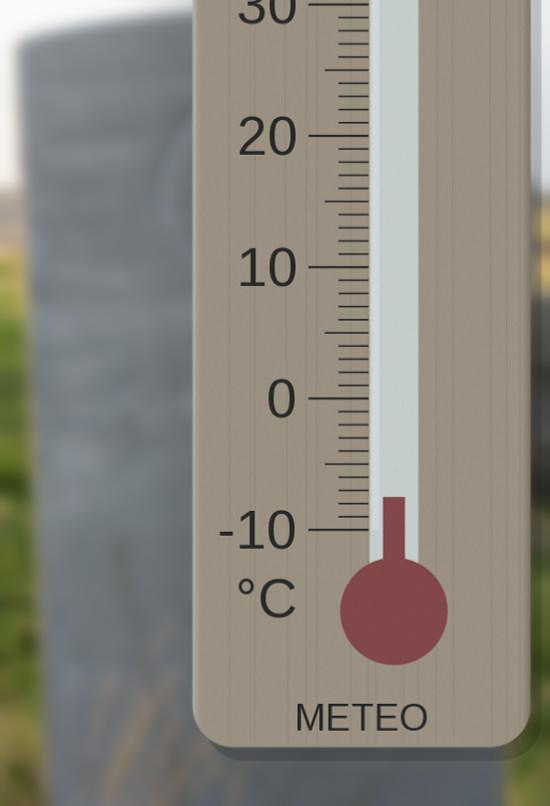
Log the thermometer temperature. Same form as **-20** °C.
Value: **-7.5** °C
